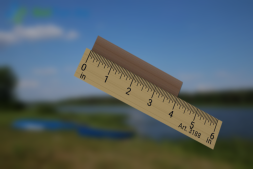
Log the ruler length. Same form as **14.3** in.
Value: **4** in
